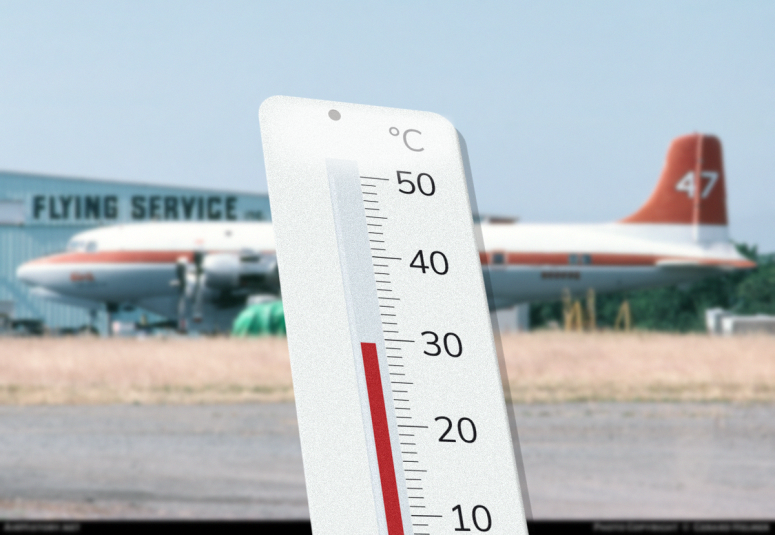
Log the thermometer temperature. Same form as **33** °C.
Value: **29.5** °C
